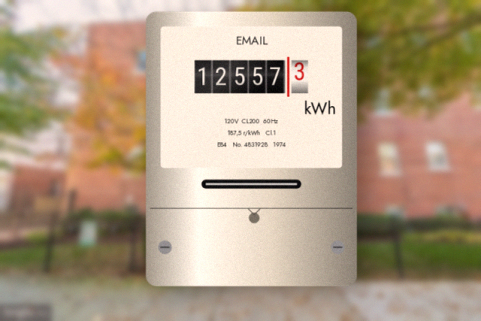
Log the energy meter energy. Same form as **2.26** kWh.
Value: **12557.3** kWh
